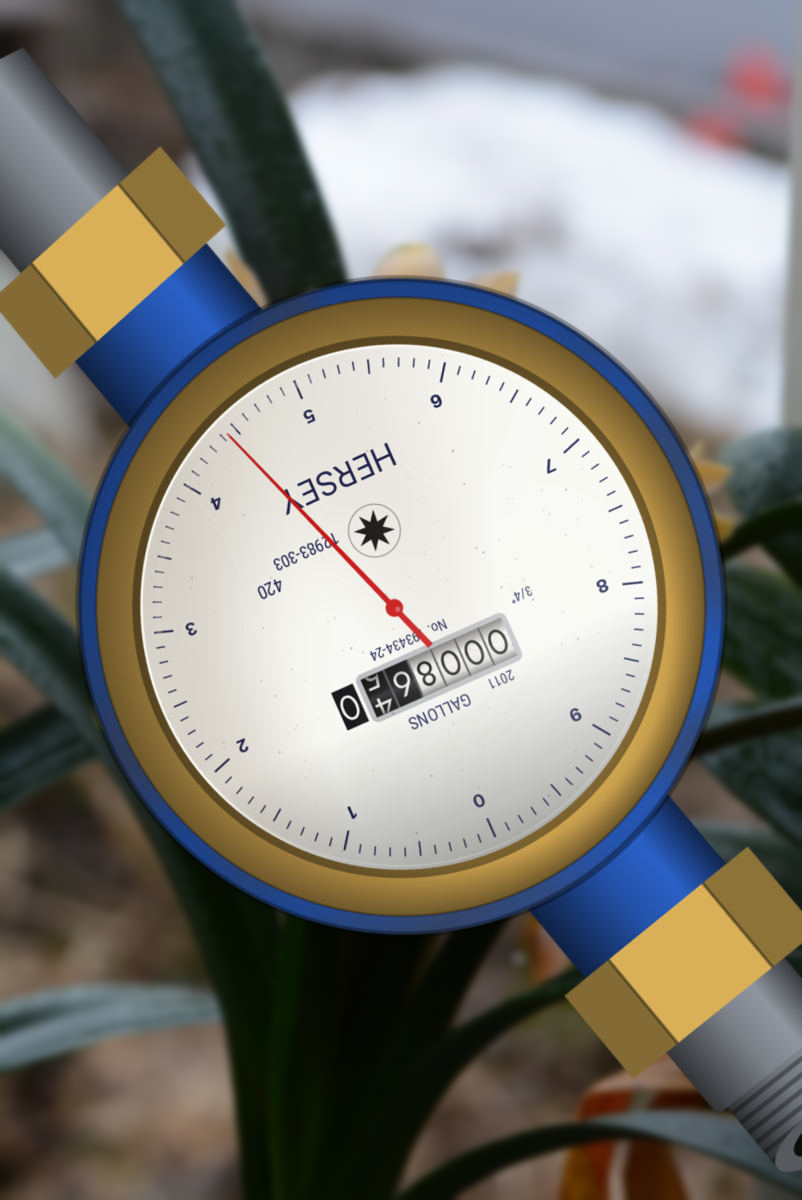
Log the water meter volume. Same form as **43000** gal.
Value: **8644.4** gal
